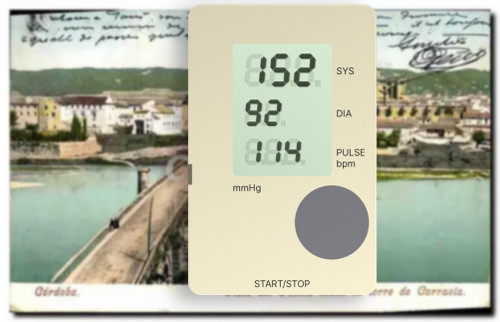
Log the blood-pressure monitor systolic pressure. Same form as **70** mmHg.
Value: **152** mmHg
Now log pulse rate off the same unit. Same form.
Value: **114** bpm
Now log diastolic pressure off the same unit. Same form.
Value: **92** mmHg
